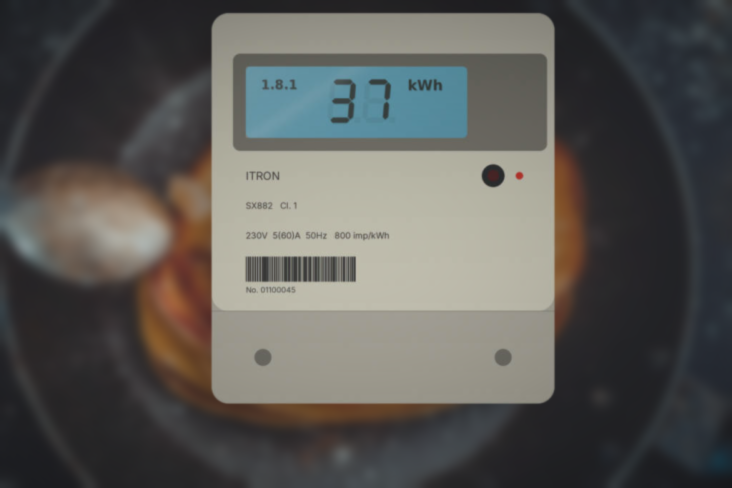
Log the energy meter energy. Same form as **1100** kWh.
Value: **37** kWh
